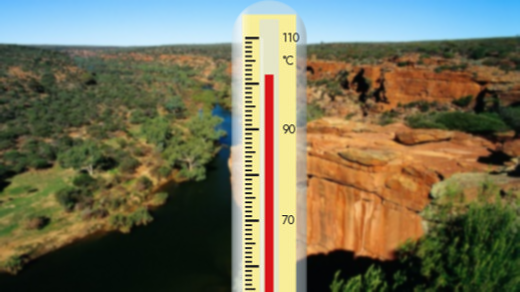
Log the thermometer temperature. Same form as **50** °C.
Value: **102** °C
